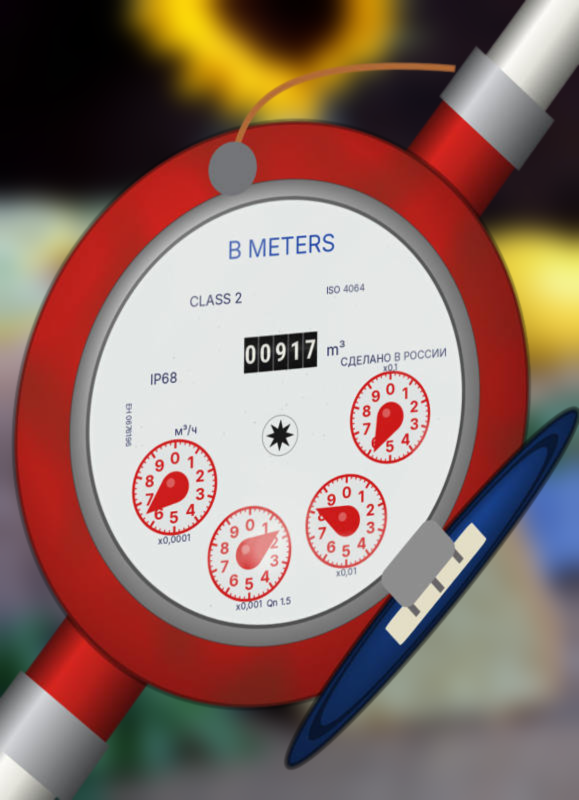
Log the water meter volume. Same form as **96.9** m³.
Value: **917.5816** m³
